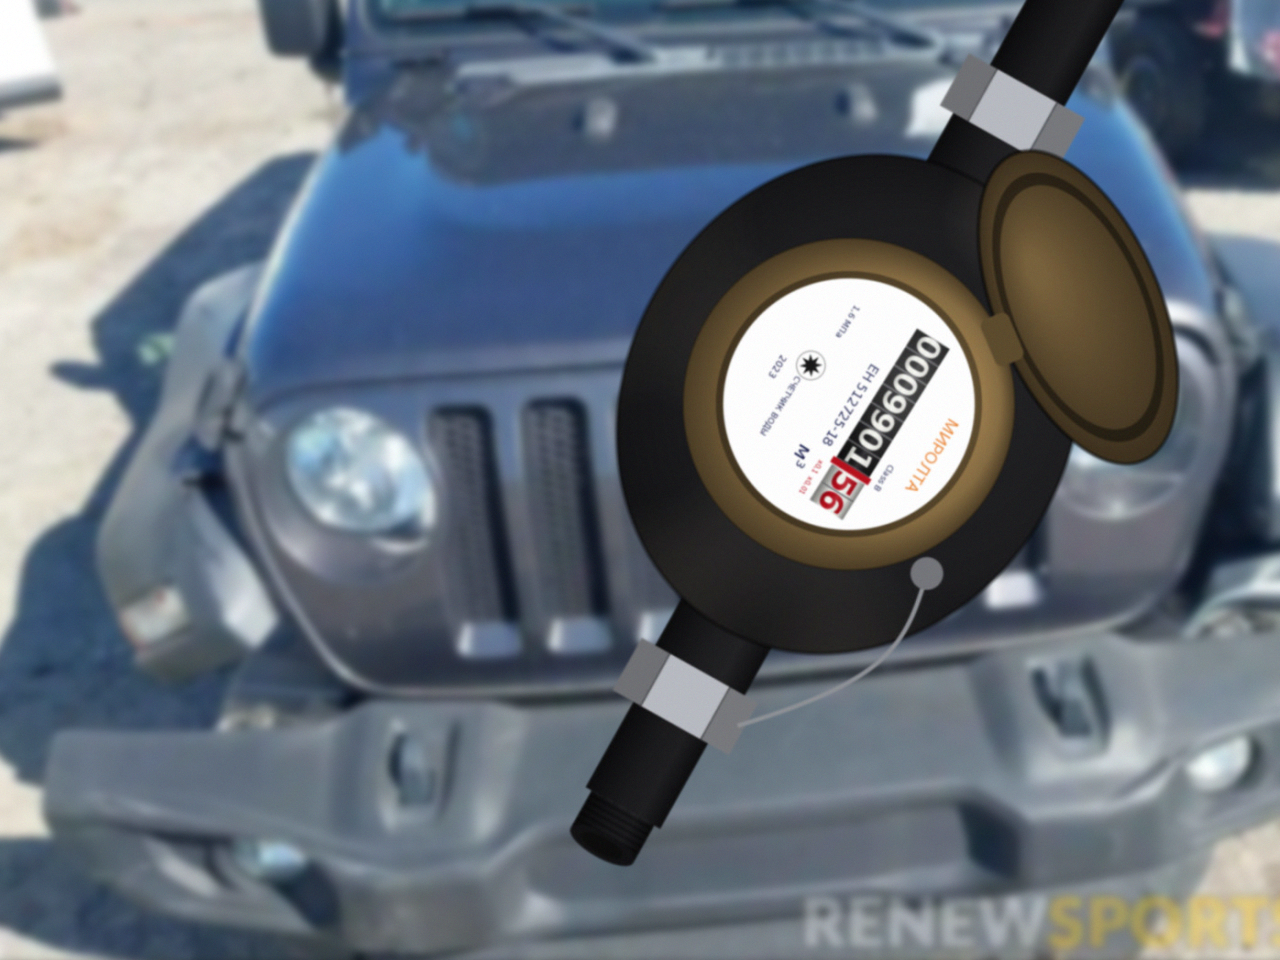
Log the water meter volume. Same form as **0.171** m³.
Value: **9901.56** m³
